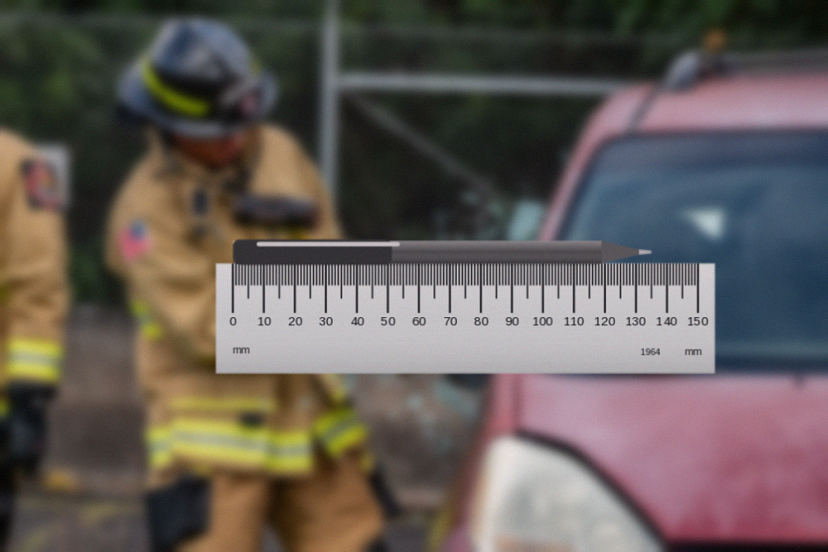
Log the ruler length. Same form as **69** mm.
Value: **135** mm
